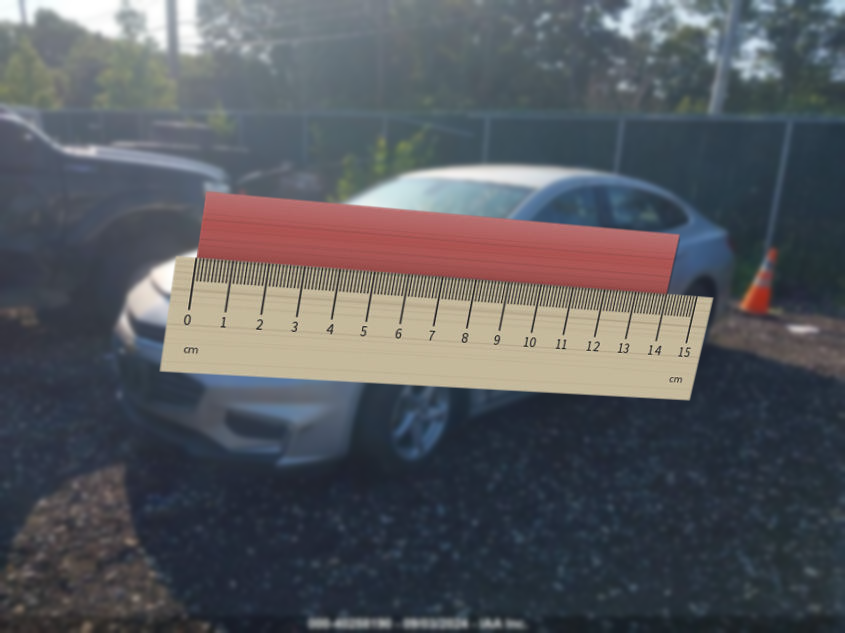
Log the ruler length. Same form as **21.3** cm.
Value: **14** cm
